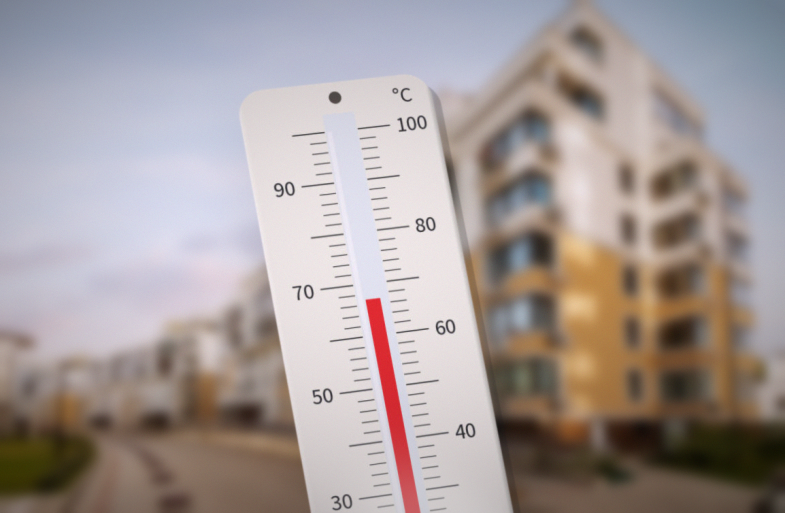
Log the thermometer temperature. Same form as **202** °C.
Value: **67** °C
